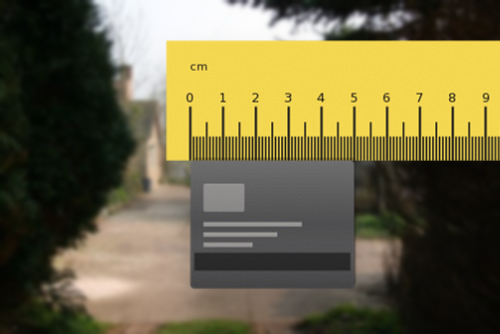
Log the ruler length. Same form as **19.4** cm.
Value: **5** cm
